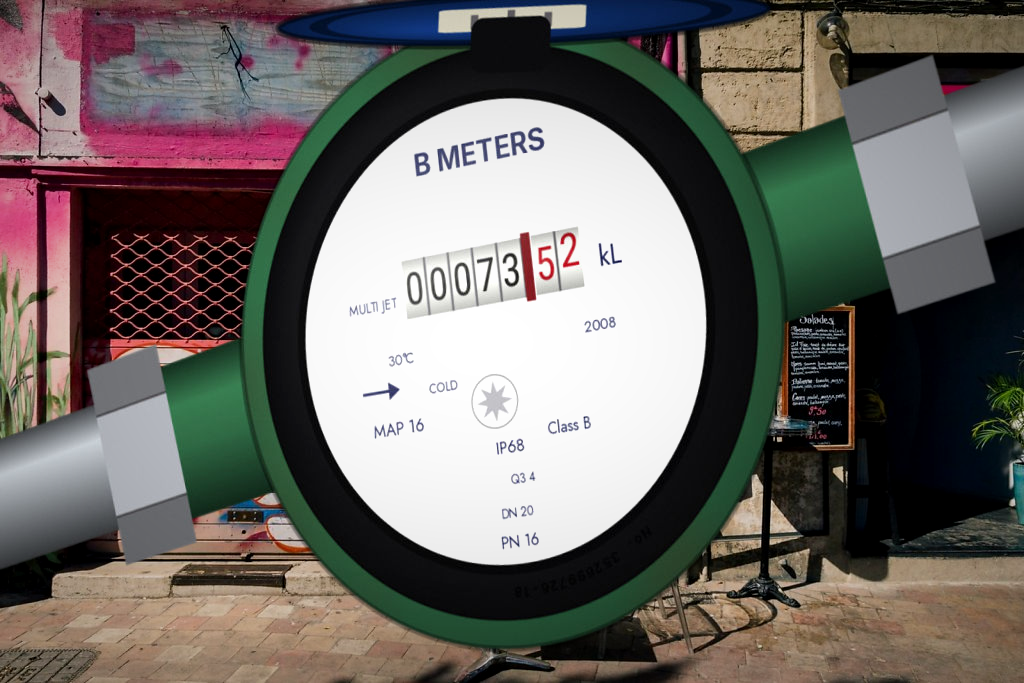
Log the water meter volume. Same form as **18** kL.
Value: **73.52** kL
